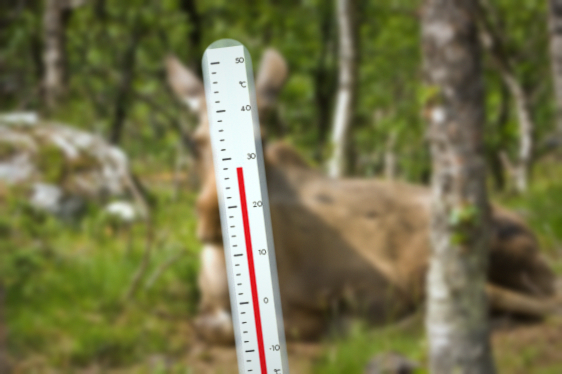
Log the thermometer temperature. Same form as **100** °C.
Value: **28** °C
